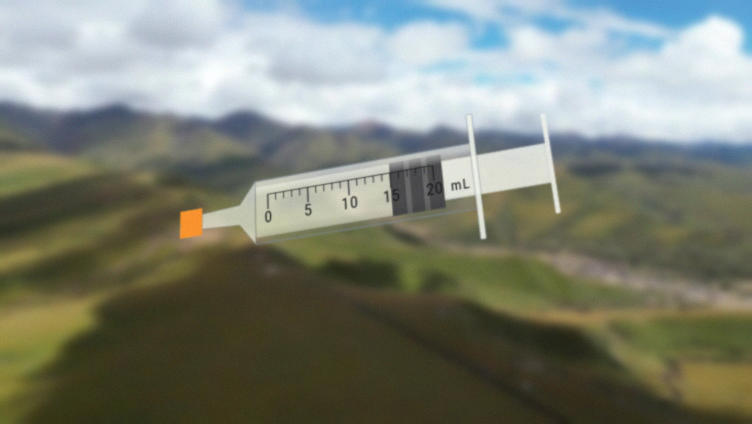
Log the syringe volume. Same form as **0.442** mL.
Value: **15** mL
